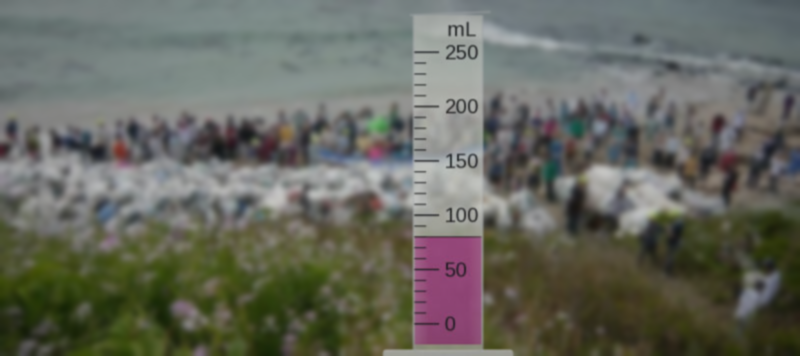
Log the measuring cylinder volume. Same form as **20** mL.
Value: **80** mL
